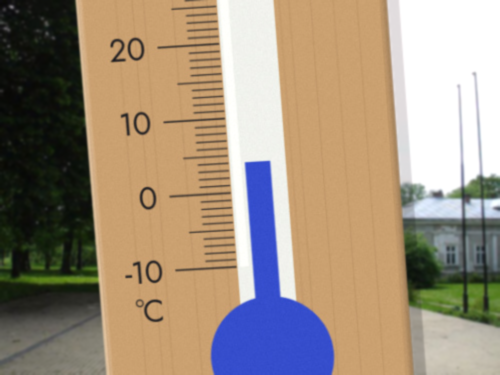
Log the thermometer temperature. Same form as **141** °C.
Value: **4** °C
